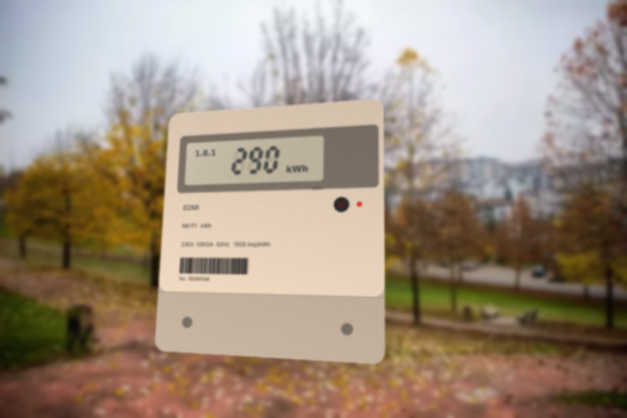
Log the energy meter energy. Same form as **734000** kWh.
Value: **290** kWh
